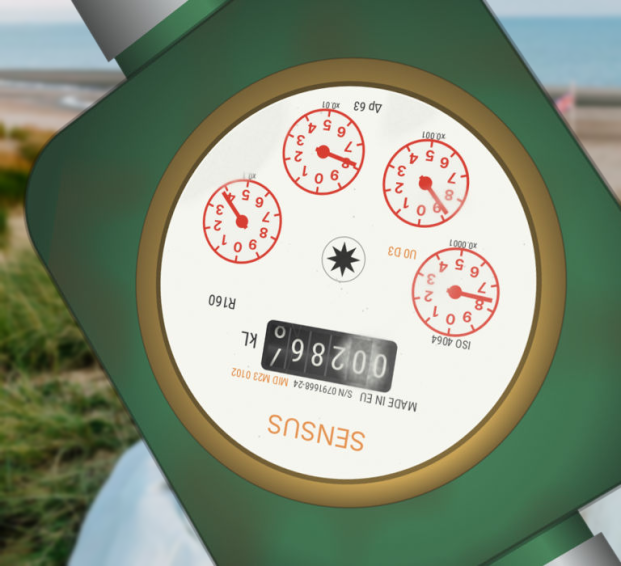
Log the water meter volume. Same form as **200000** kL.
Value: **2867.3787** kL
